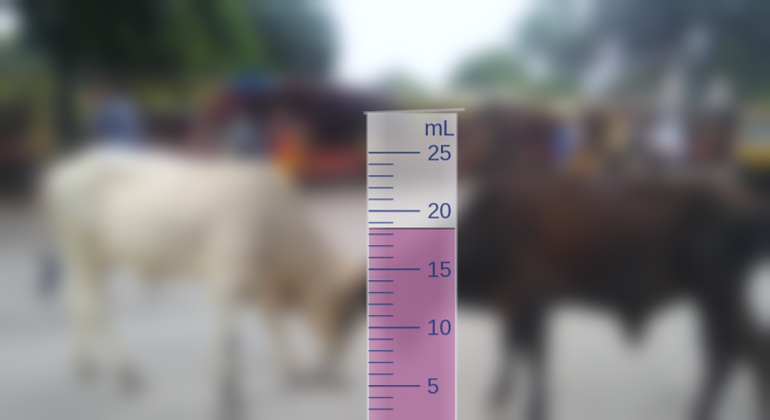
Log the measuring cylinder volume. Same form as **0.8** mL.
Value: **18.5** mL
